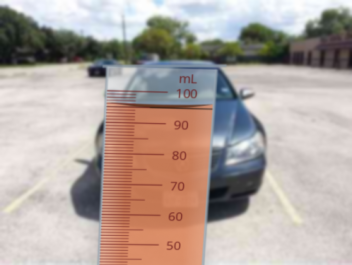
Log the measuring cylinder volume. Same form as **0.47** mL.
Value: **95** mL
